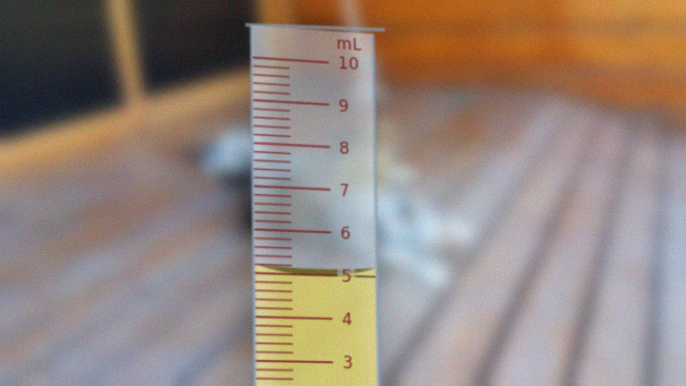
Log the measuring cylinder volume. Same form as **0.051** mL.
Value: **5** mL
